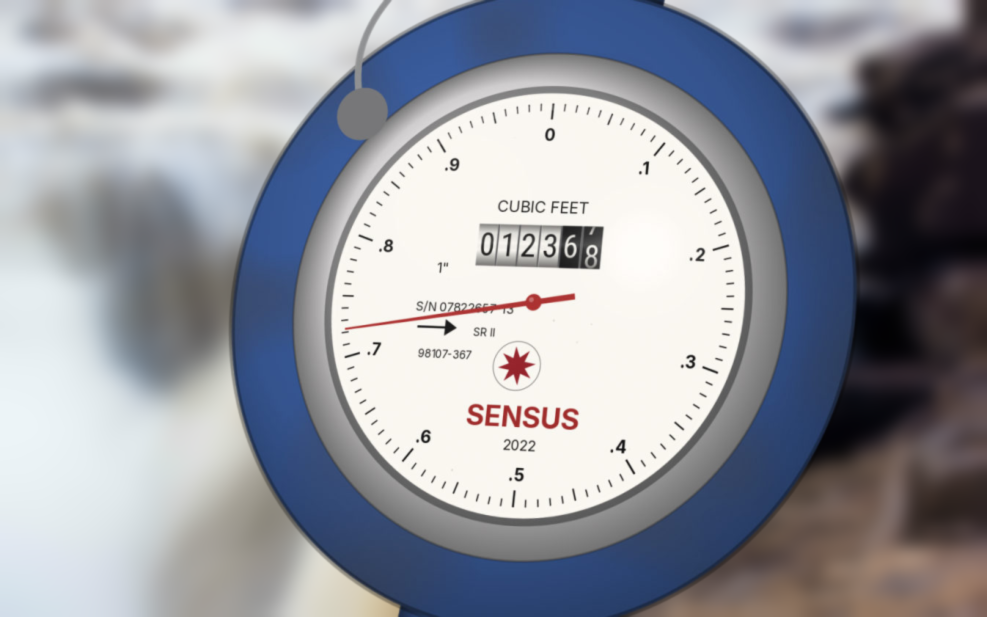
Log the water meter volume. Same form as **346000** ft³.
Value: **12367.72** ft³
